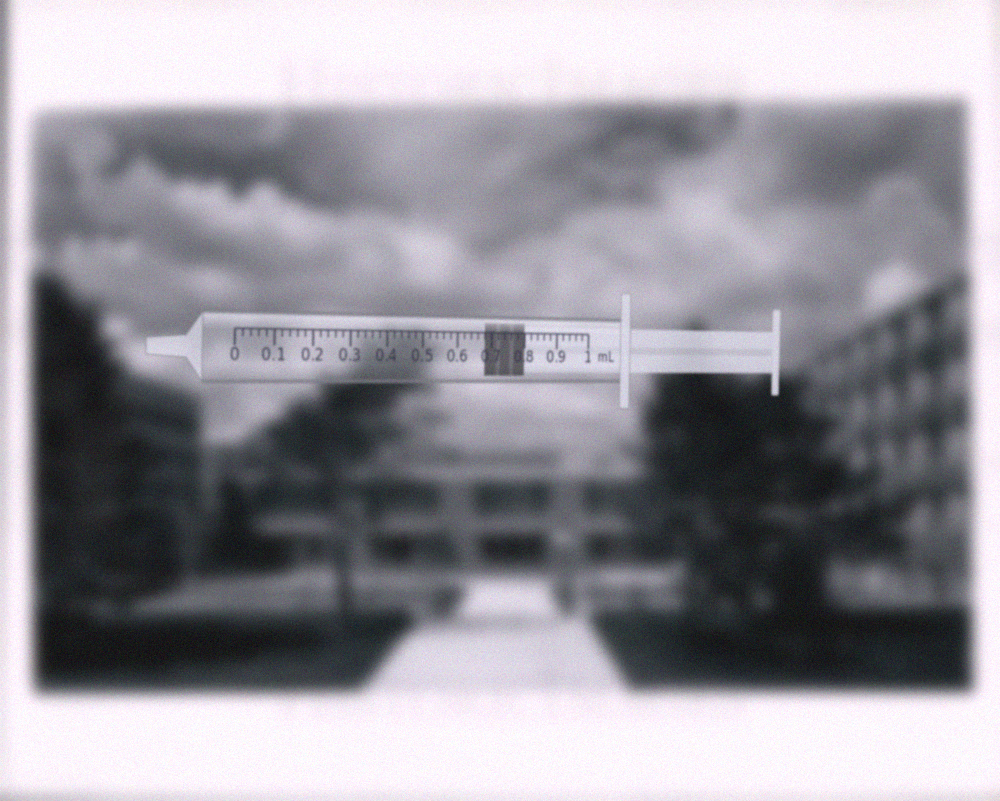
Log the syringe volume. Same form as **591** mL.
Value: **0.68** mL
